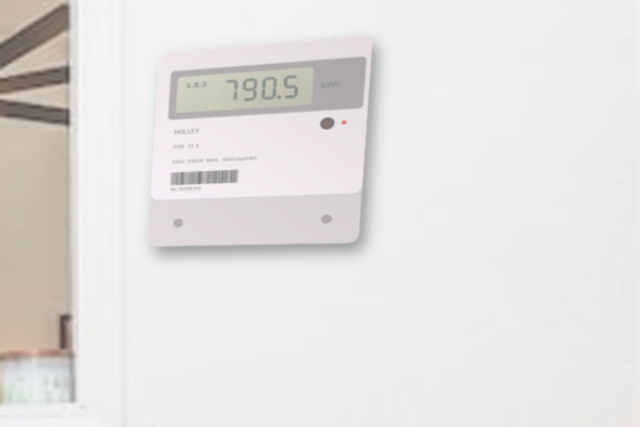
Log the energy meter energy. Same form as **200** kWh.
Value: **790.5** kWh
